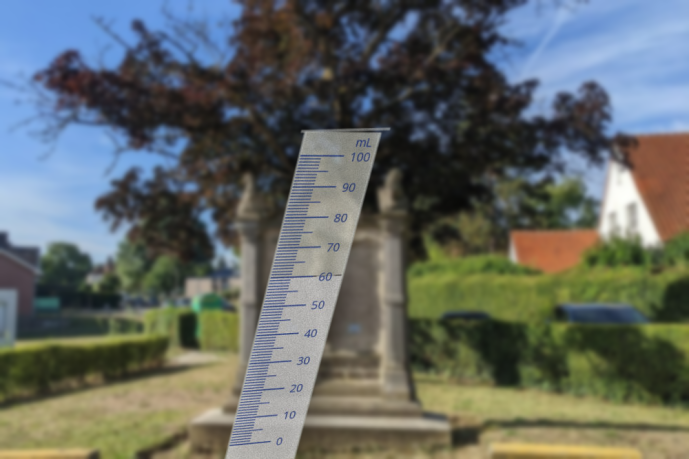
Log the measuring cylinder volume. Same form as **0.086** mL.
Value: **60** mL
